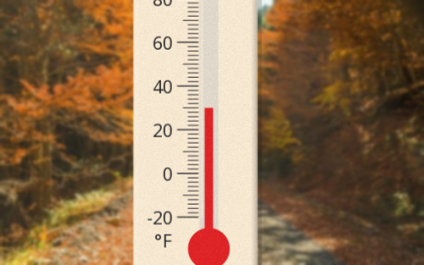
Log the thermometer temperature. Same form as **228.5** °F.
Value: **30** °F
